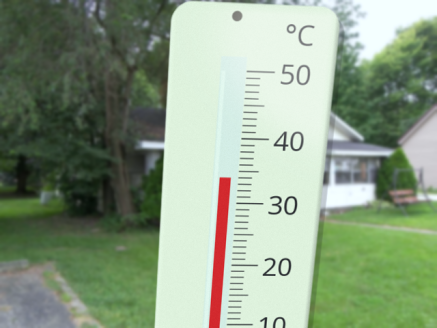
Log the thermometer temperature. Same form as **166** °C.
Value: **34** °C
